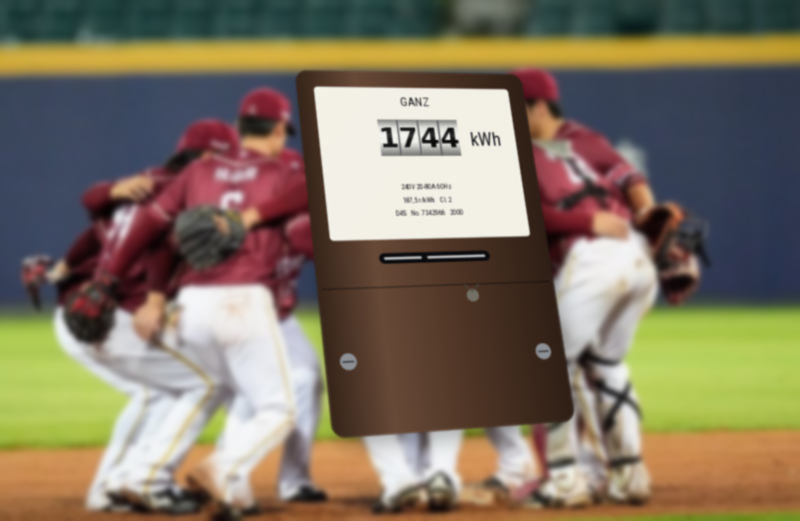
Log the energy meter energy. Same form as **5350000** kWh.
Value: **1744** kWh
